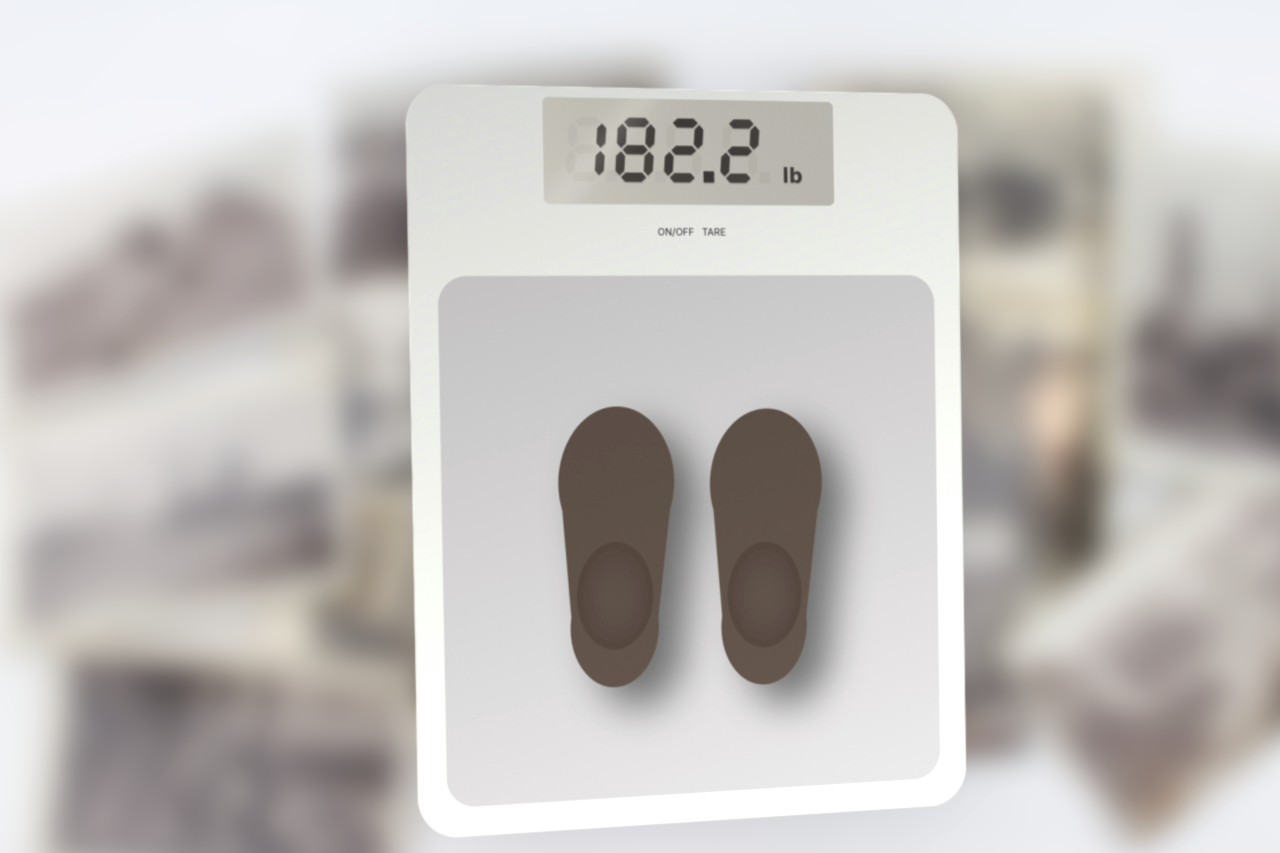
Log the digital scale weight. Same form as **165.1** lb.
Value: **182.2** lb
